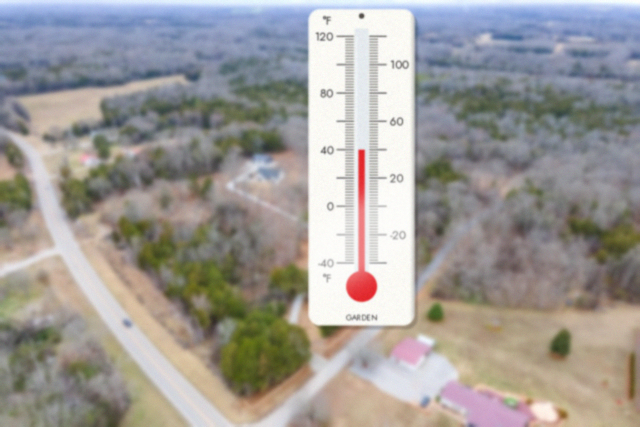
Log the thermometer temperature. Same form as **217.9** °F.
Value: **40** °F
